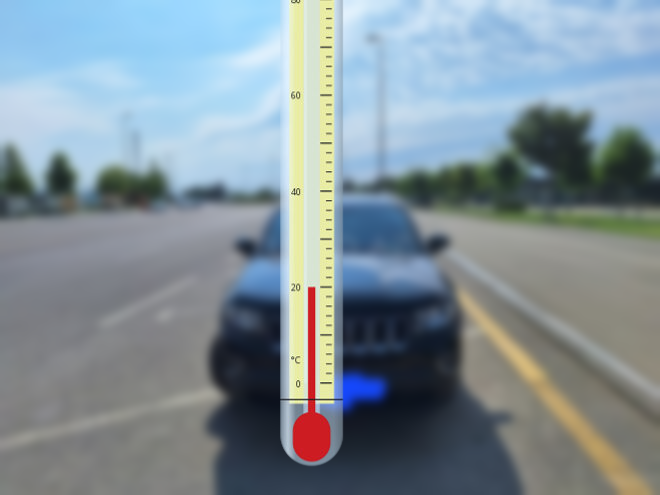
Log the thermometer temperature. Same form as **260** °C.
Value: **20** °C
